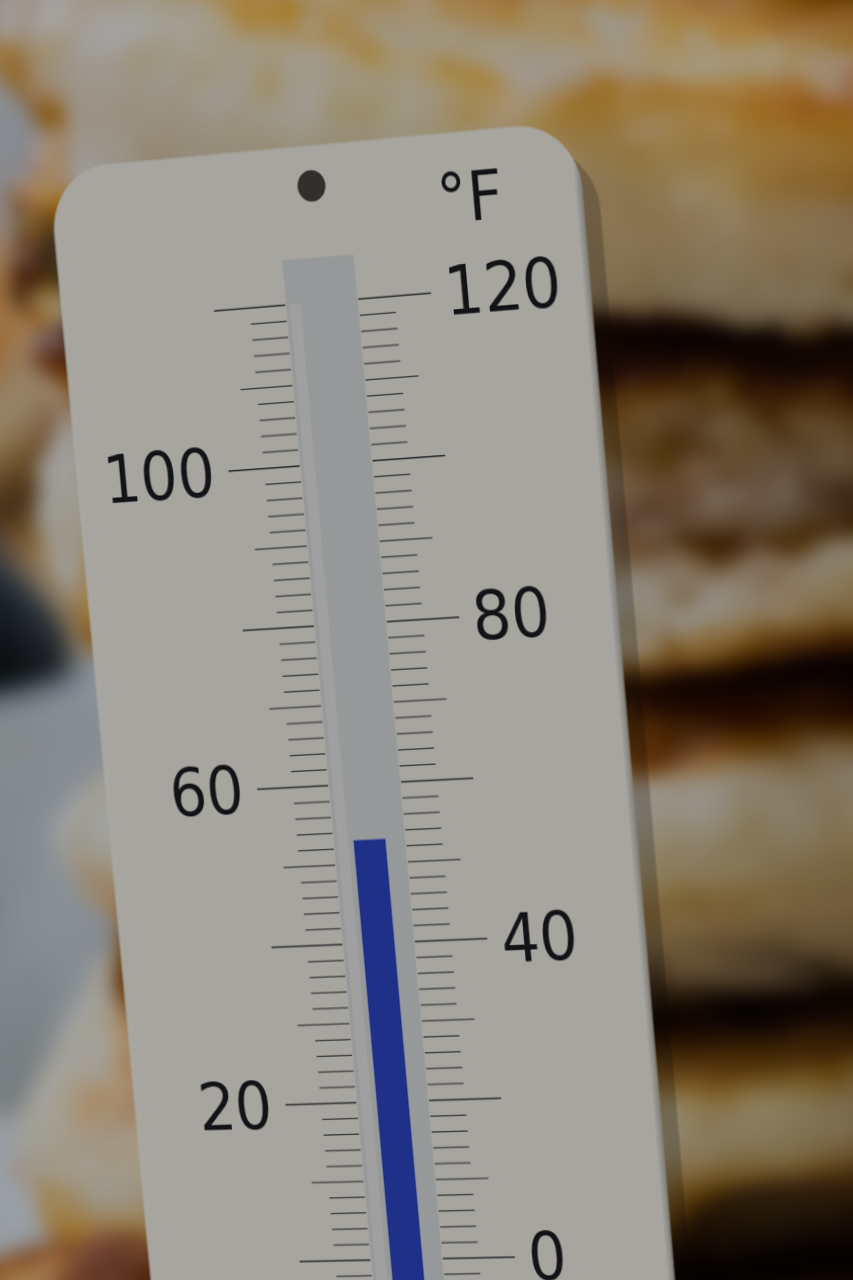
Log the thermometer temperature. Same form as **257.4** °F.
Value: **53** °F
